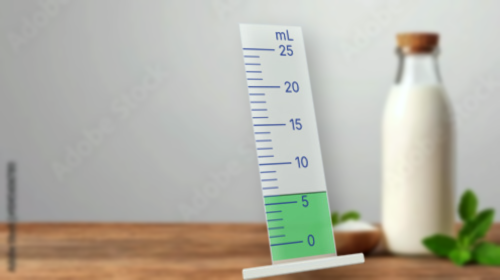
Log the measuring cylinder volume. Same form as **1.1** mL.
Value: **6** mL
